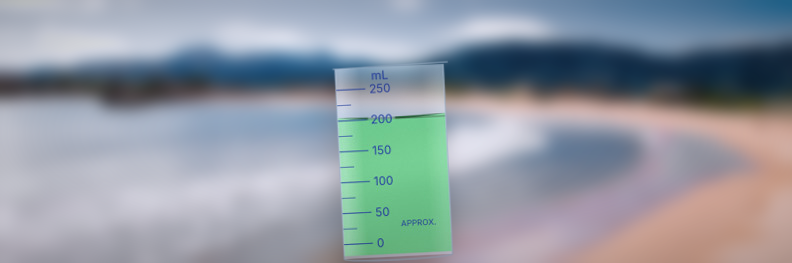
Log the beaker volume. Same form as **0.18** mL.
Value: **200** mL
